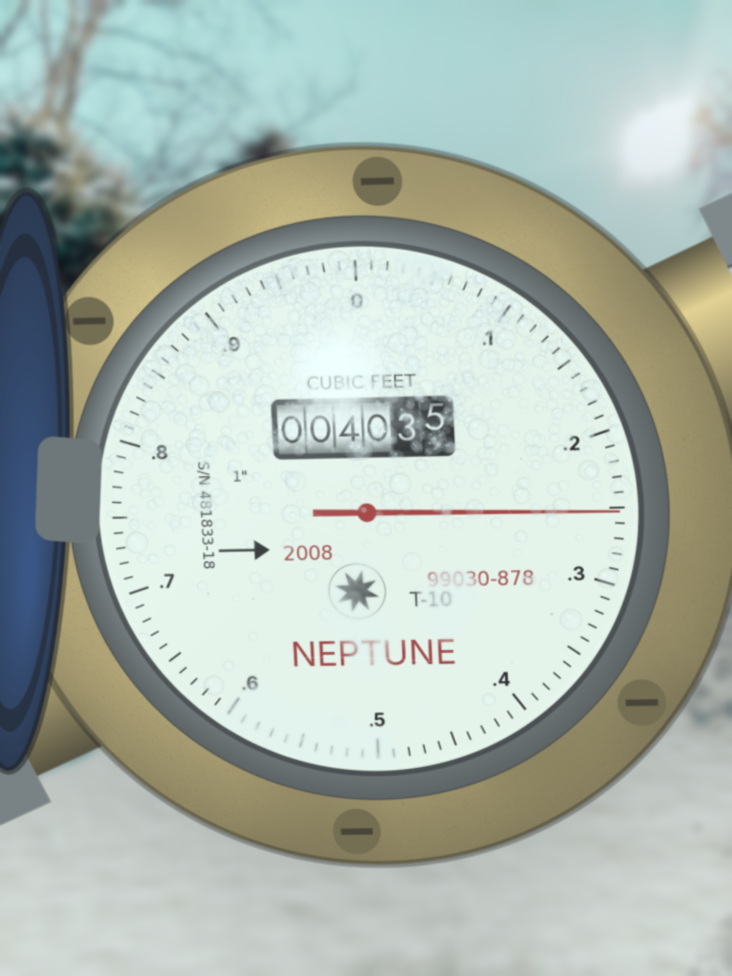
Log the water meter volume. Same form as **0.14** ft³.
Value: **4035.25** ft³
